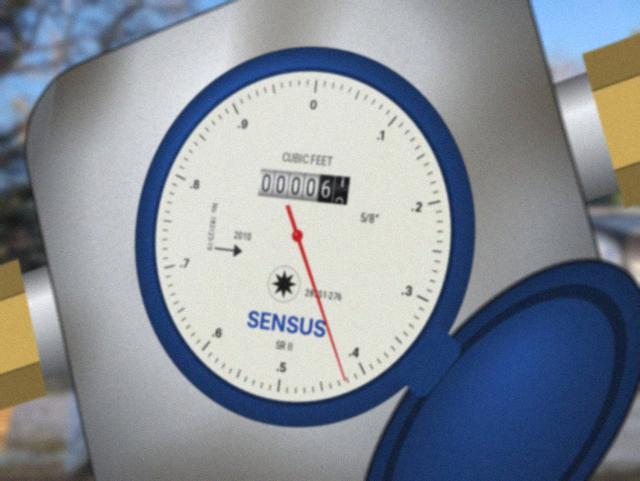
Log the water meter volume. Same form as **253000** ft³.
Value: **61.42** ft³
